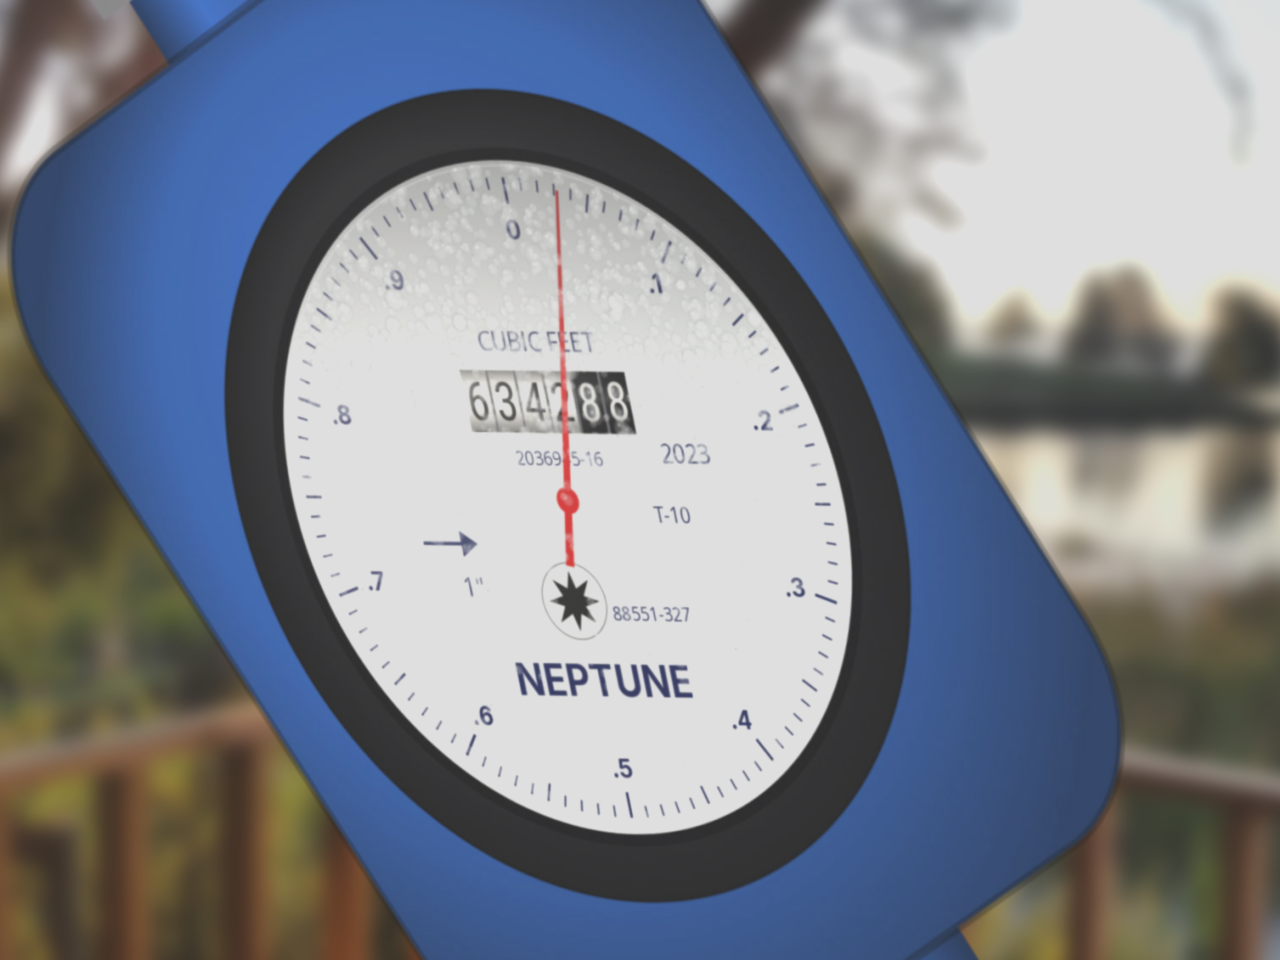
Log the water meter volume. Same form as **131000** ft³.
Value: **634288.03** ft³
